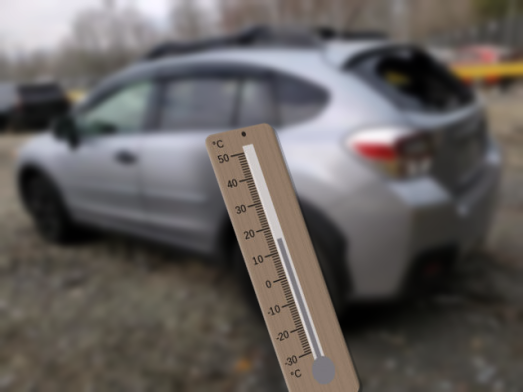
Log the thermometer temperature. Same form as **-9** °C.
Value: **15** °C
